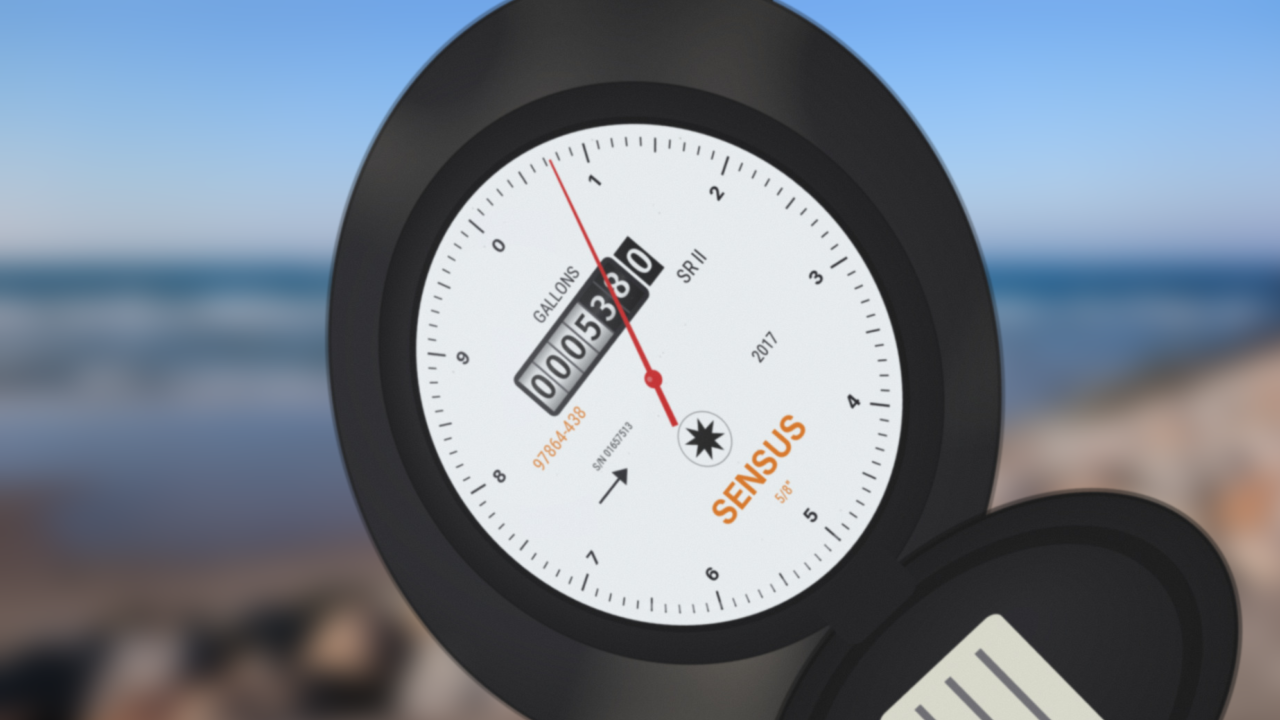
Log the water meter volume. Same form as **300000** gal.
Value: **5380.7** gal
